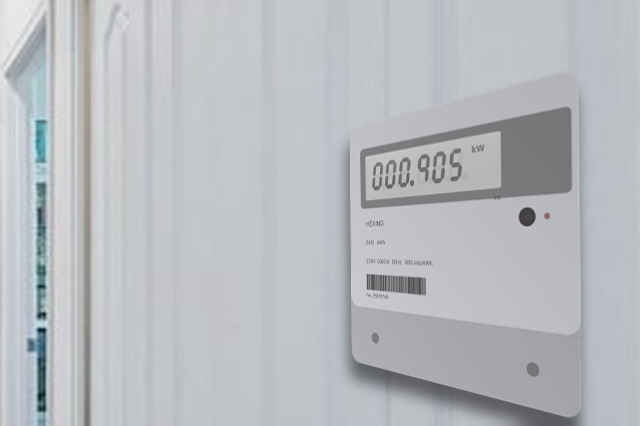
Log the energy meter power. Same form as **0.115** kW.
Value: **0.905** kW
